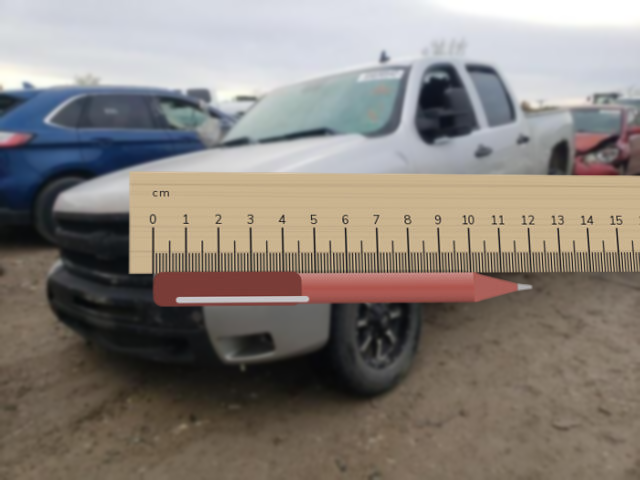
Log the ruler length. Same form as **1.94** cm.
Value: **12** cm
